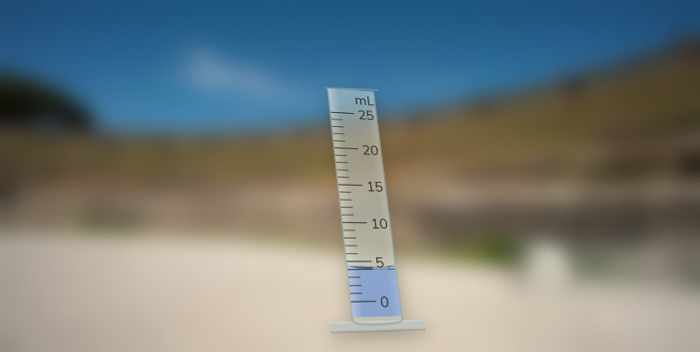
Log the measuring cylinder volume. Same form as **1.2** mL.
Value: **4** mL
